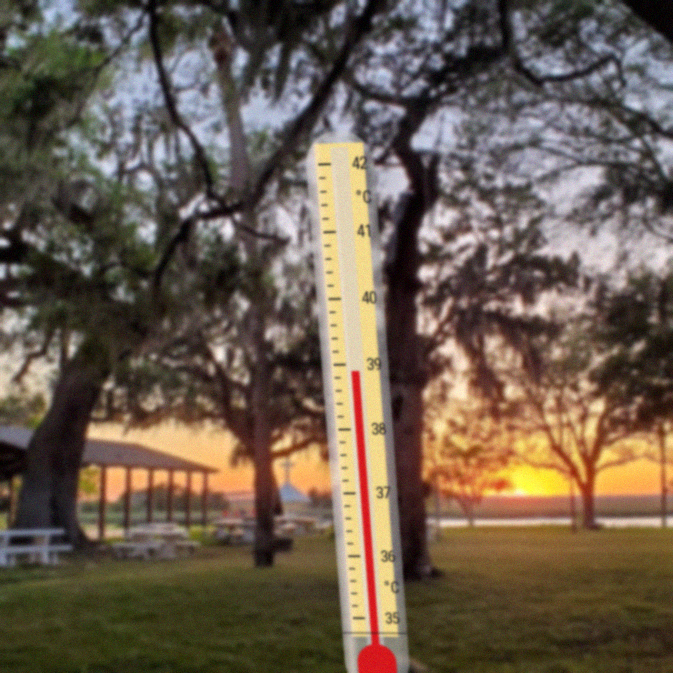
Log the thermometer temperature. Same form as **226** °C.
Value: **38.9** °C
